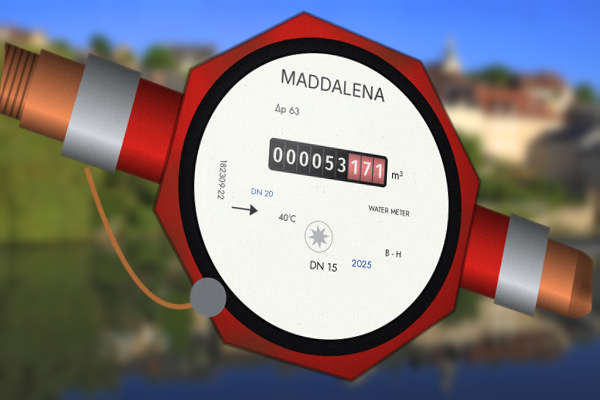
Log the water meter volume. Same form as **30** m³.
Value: **53.171** m³
